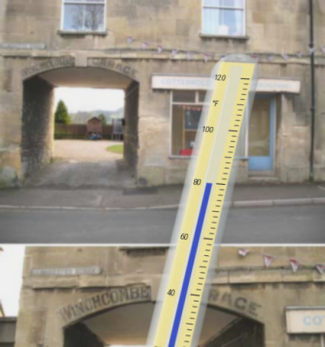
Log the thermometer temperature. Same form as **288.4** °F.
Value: **80** °F
